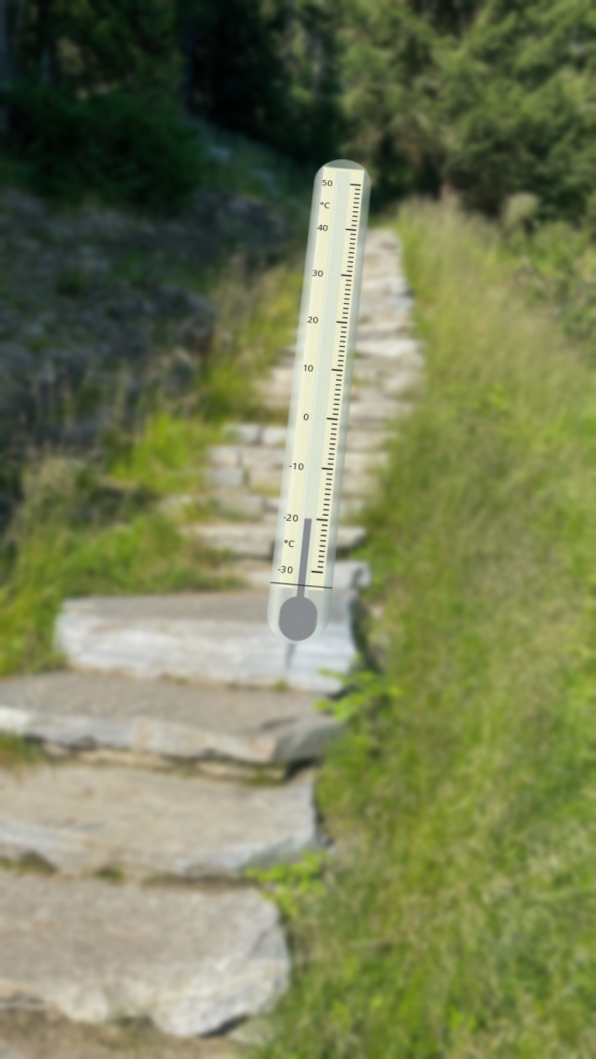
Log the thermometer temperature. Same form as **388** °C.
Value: **-20** °C
